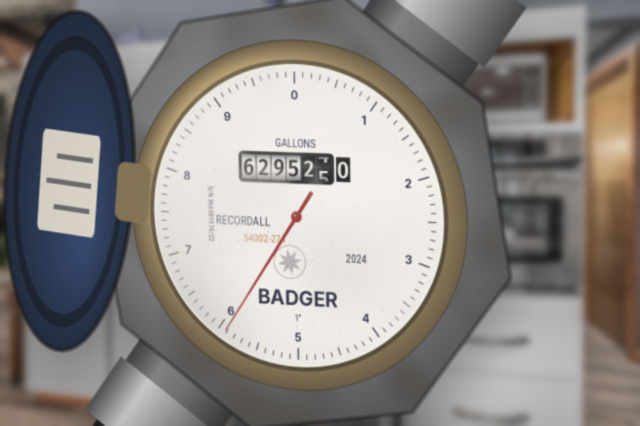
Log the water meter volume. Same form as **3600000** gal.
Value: **6295245.9** gal
